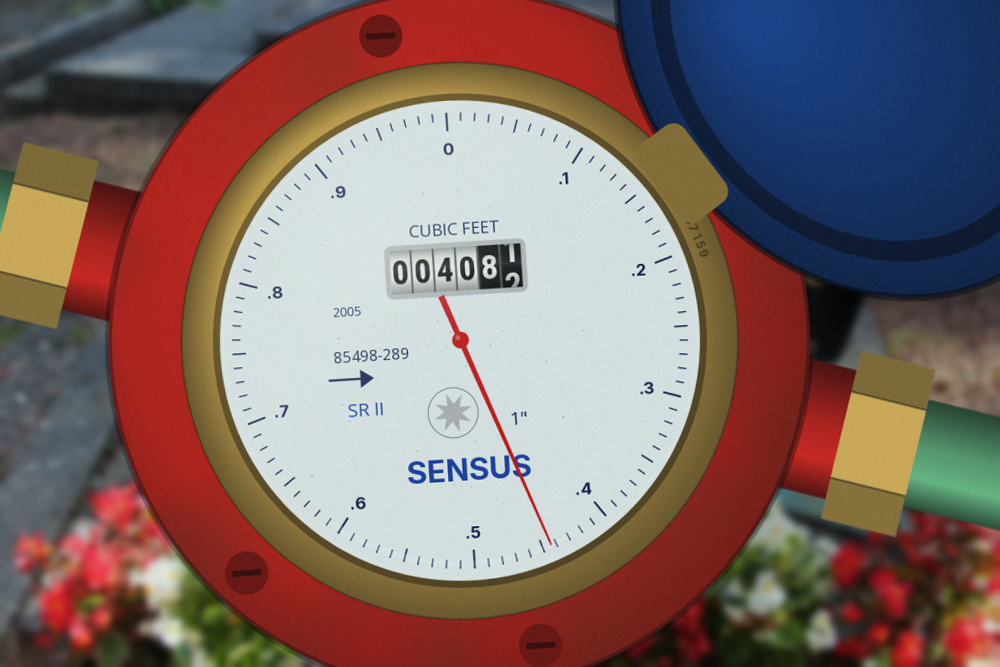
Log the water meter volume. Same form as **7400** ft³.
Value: **4081.44** ft³
